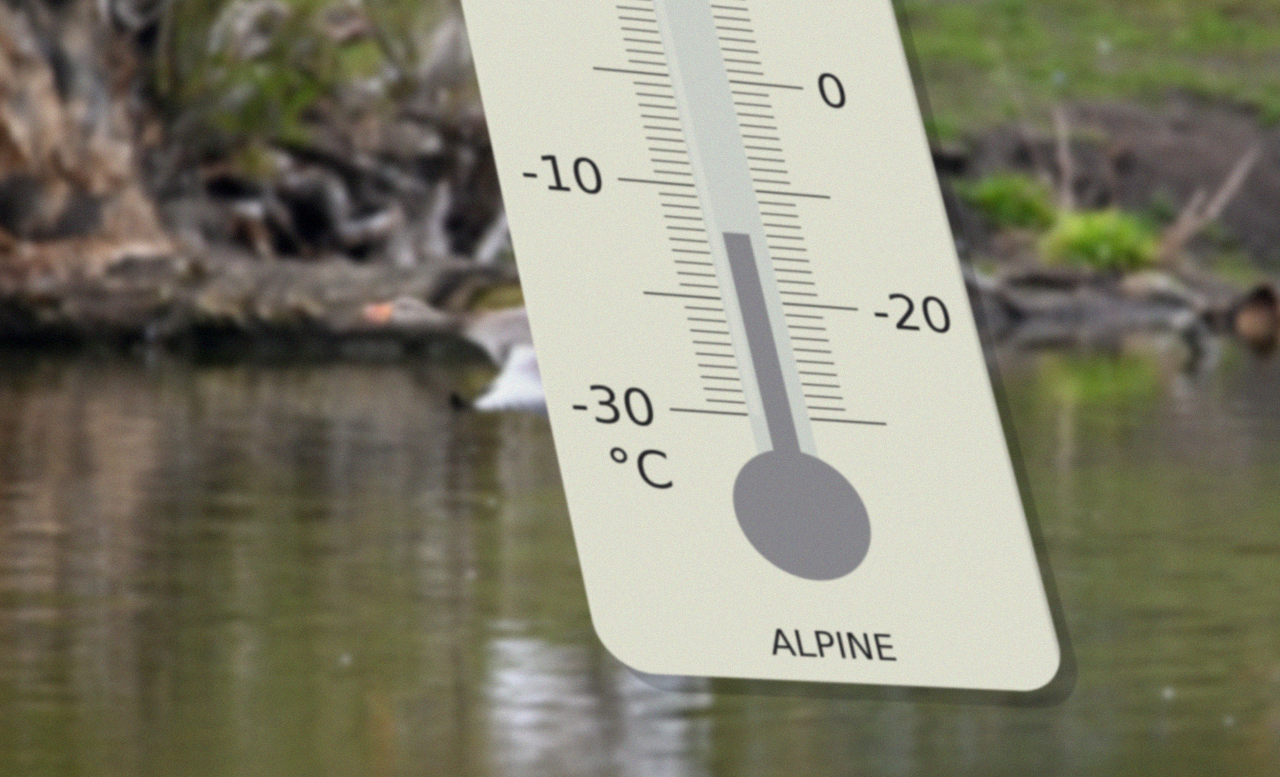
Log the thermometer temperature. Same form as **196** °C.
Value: **-14** °C
